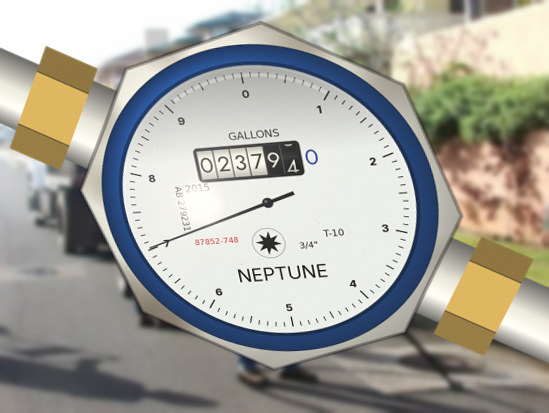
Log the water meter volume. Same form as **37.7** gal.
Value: **237937.0** gal
